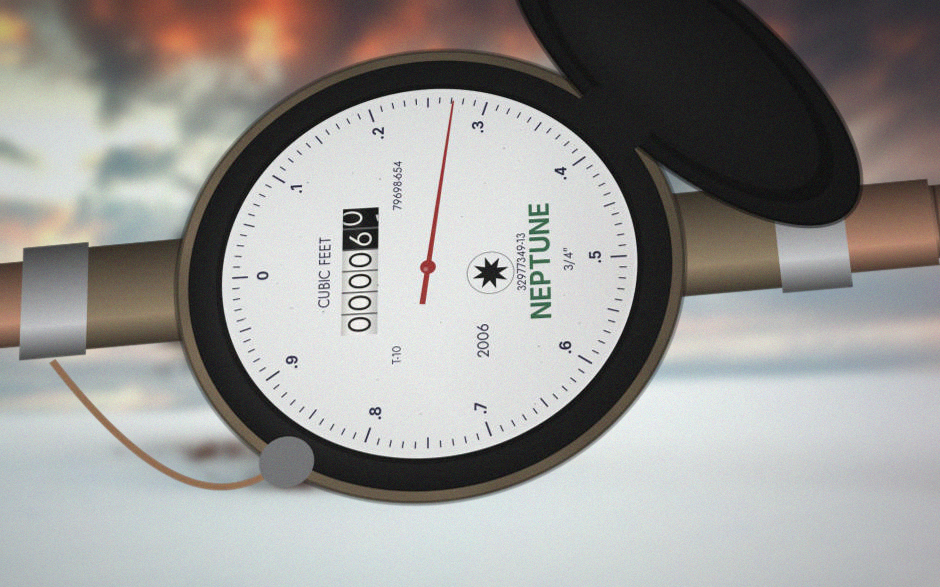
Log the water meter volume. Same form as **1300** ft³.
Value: **60.27** ft³
